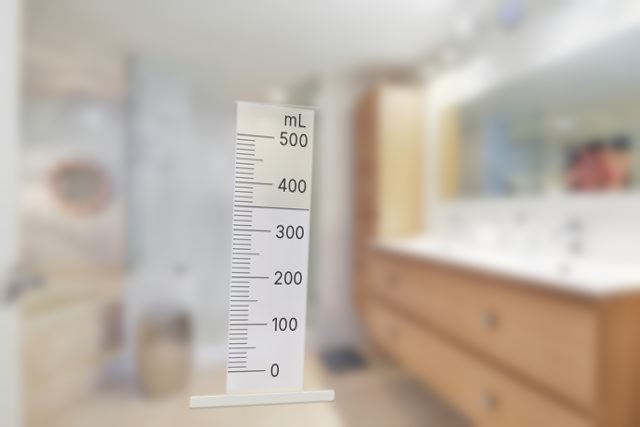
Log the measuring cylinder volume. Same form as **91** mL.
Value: **350** mL
